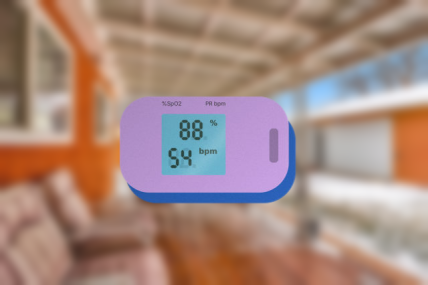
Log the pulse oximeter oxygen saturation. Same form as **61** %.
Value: **88** %
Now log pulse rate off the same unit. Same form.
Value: **54** bpm
